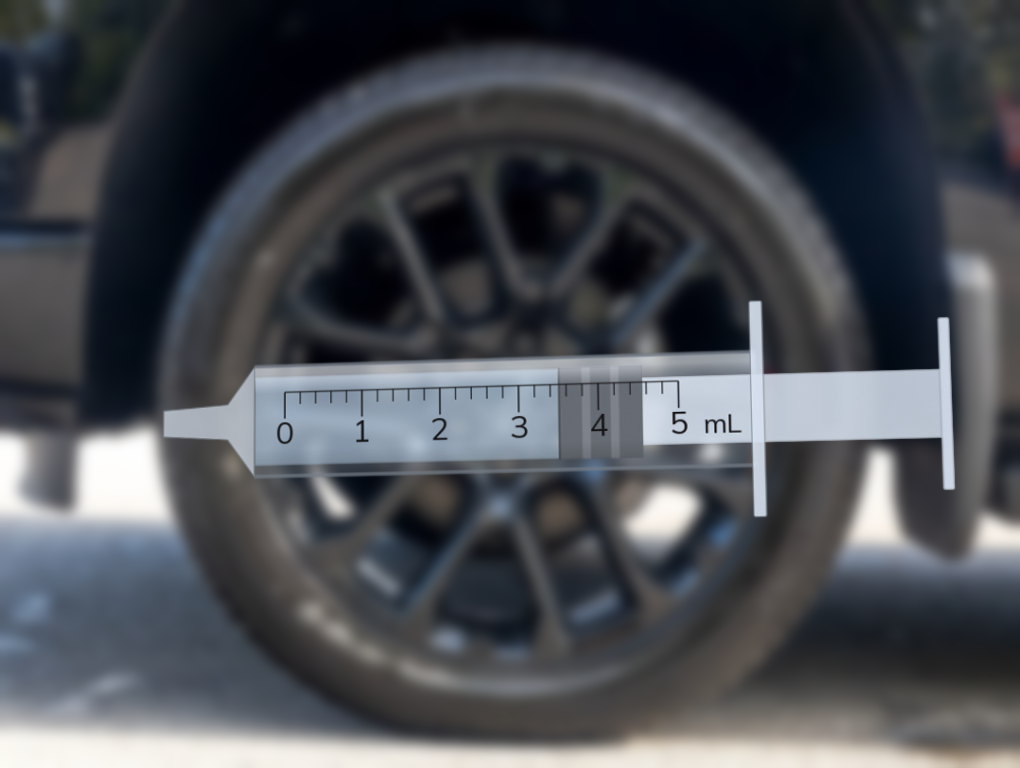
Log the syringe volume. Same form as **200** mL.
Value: **3.5** mL
